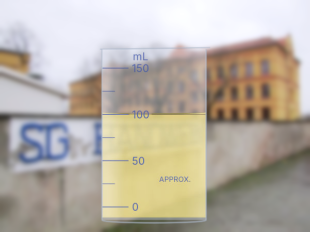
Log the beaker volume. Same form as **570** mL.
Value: **100** mL
